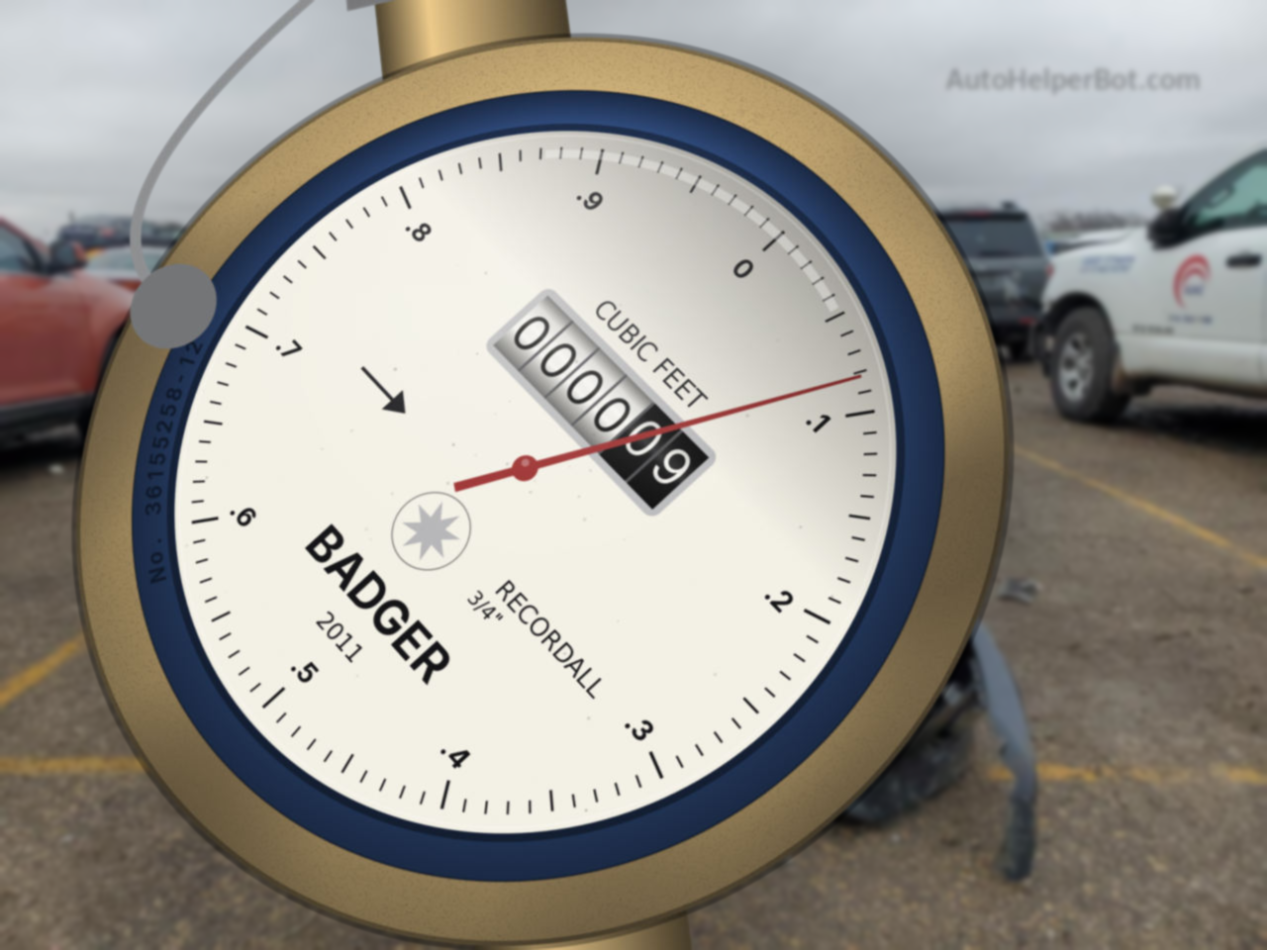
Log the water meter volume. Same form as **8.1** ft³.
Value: **9.08** ft³
